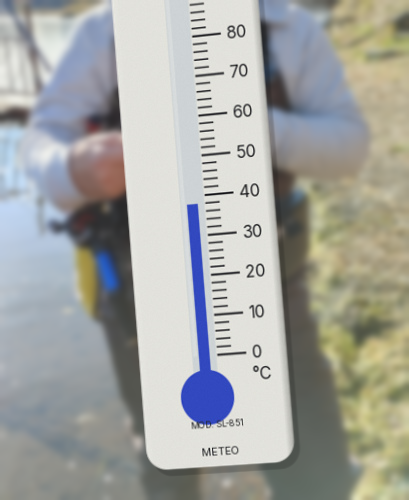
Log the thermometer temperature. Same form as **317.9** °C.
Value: **38** °C
